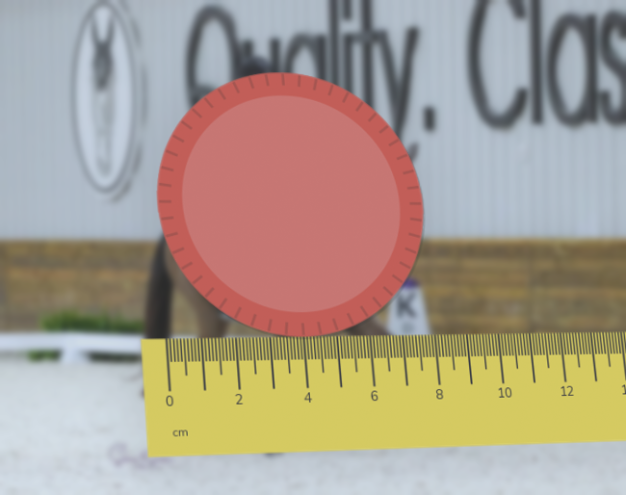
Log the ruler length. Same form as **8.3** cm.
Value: **8** cm
